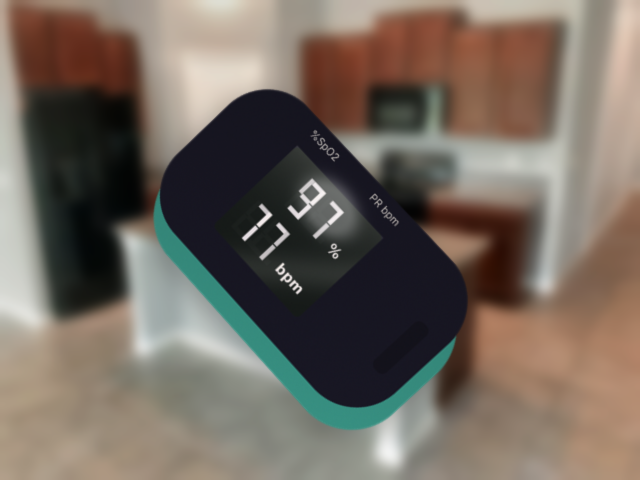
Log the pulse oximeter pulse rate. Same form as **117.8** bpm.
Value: **77** bpm
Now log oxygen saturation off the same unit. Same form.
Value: **97** %
